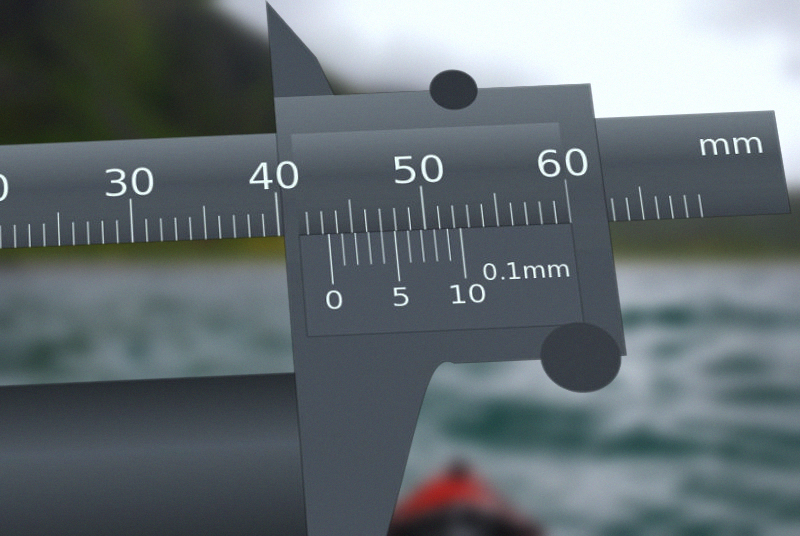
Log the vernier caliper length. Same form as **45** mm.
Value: **43.4** mm
